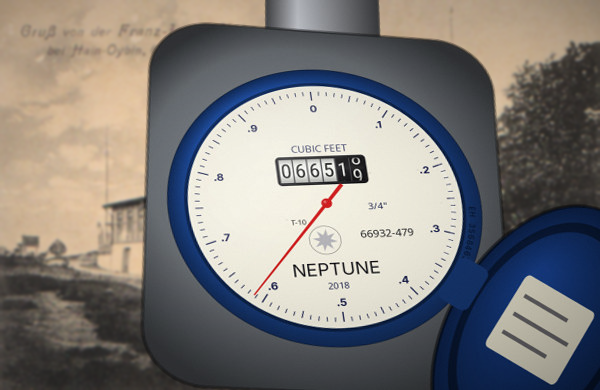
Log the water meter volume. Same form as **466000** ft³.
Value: **66518.61** ft³
